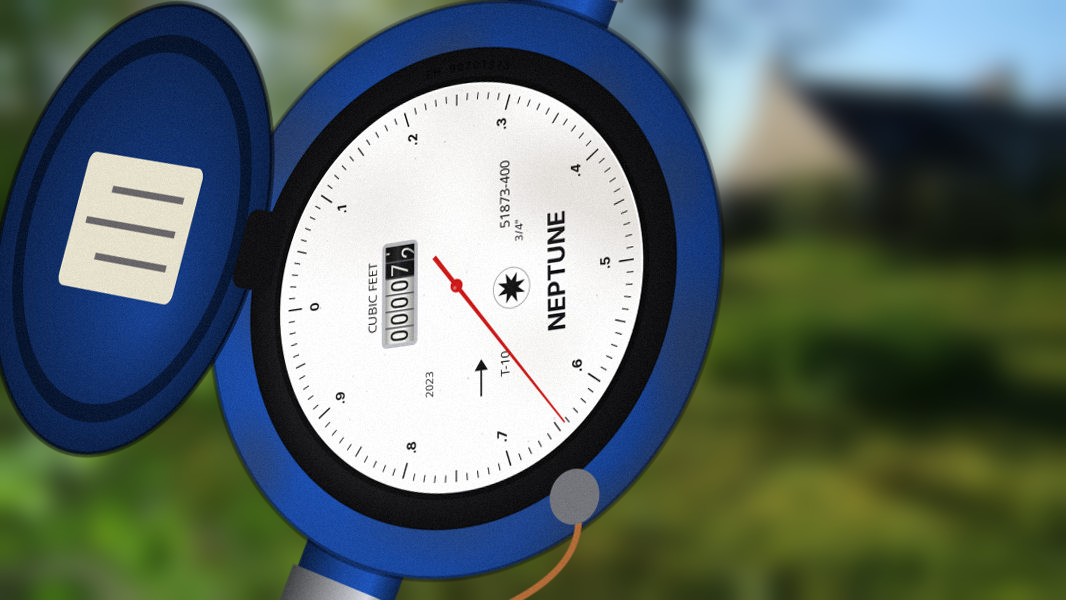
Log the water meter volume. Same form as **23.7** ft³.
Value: **71.64** ft³
